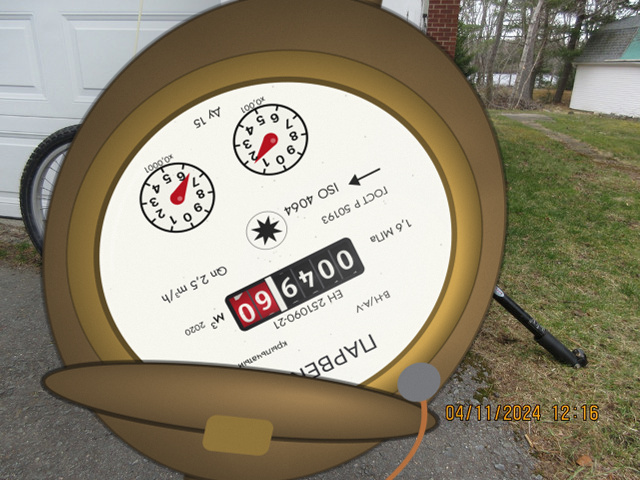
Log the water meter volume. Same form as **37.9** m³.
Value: **49.6016** m³
